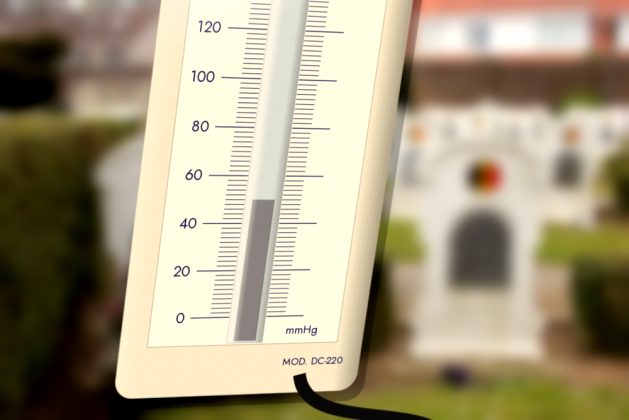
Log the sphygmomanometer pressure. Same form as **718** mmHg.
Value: **50** mmHg
